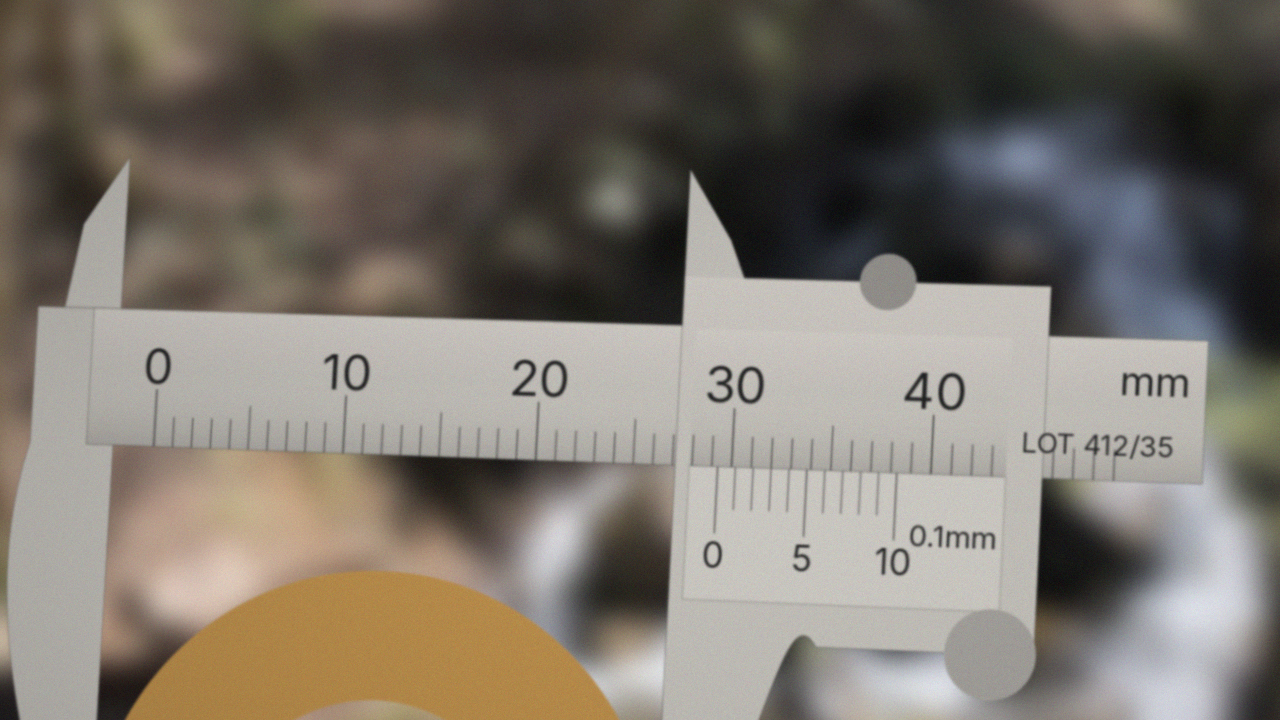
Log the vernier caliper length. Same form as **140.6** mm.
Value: **29.3** mm
